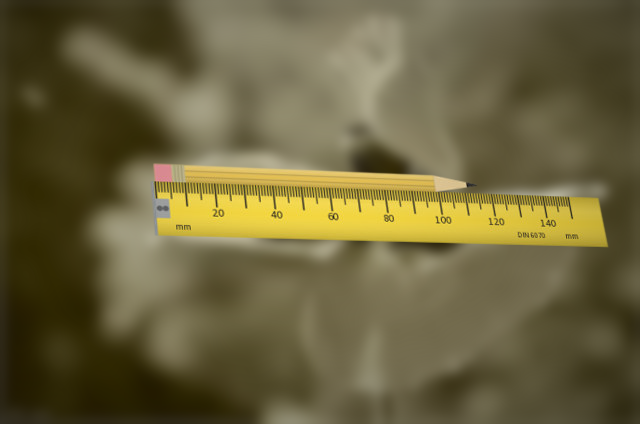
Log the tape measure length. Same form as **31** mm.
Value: **115** mm
